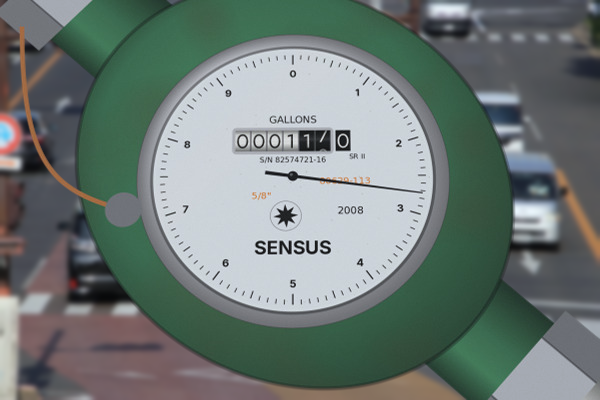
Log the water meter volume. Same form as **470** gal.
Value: **1172.7** gal
